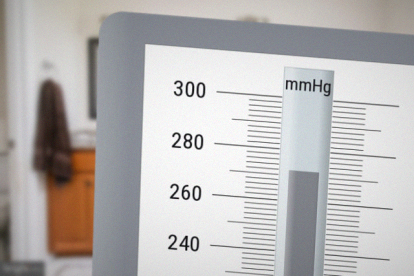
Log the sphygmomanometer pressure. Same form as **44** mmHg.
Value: **272** mmHg
